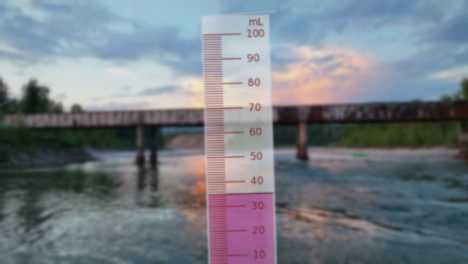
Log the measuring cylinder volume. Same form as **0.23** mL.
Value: **35** mL
